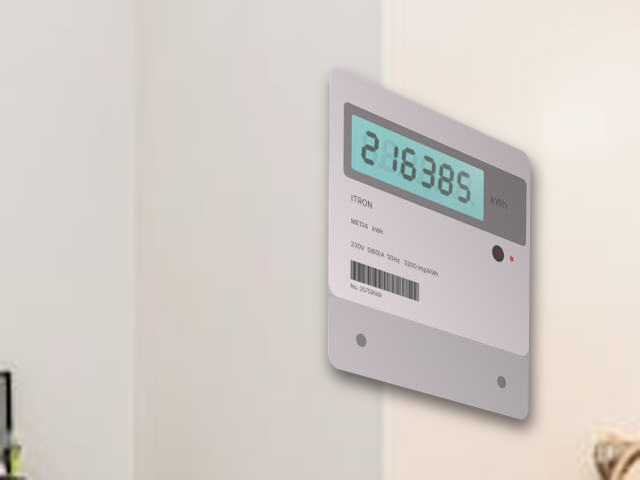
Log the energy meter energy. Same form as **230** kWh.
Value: **216385** kWh
